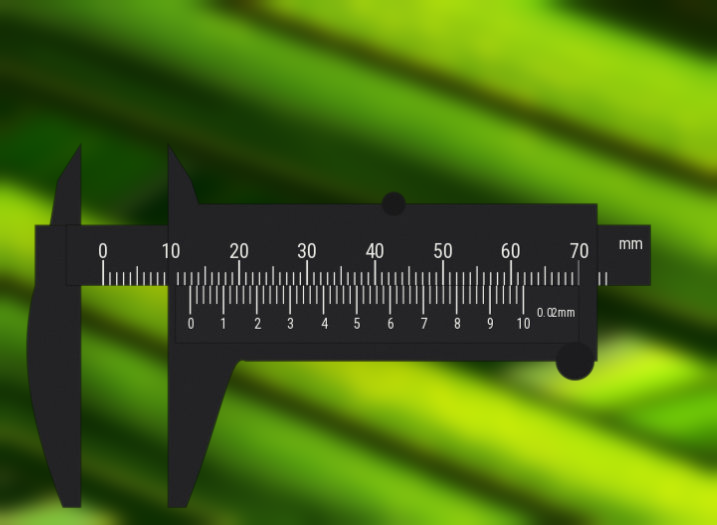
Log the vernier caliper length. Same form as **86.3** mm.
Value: **12.8** mm
